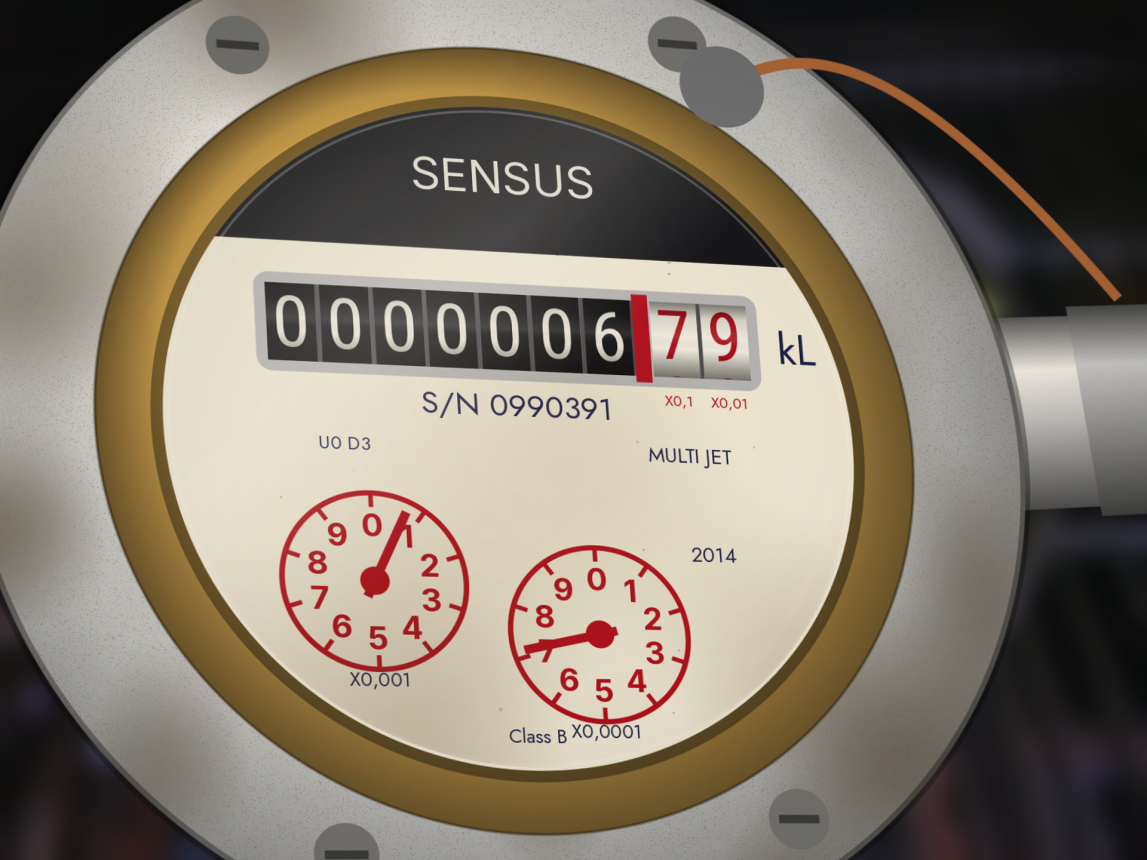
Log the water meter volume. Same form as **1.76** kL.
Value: **6.7907** kL
